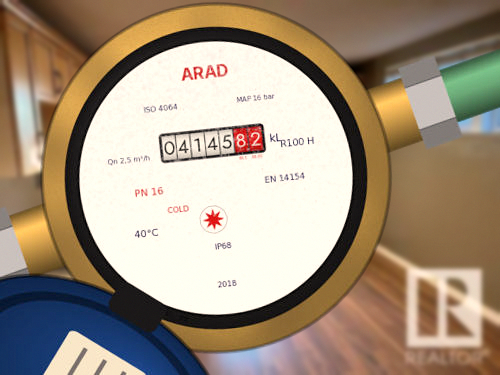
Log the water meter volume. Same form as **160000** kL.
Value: **4145.82** kL
